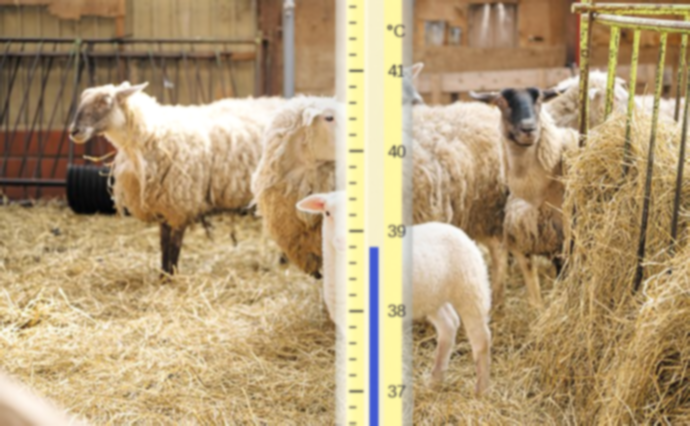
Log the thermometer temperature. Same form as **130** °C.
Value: **38.8** °C
